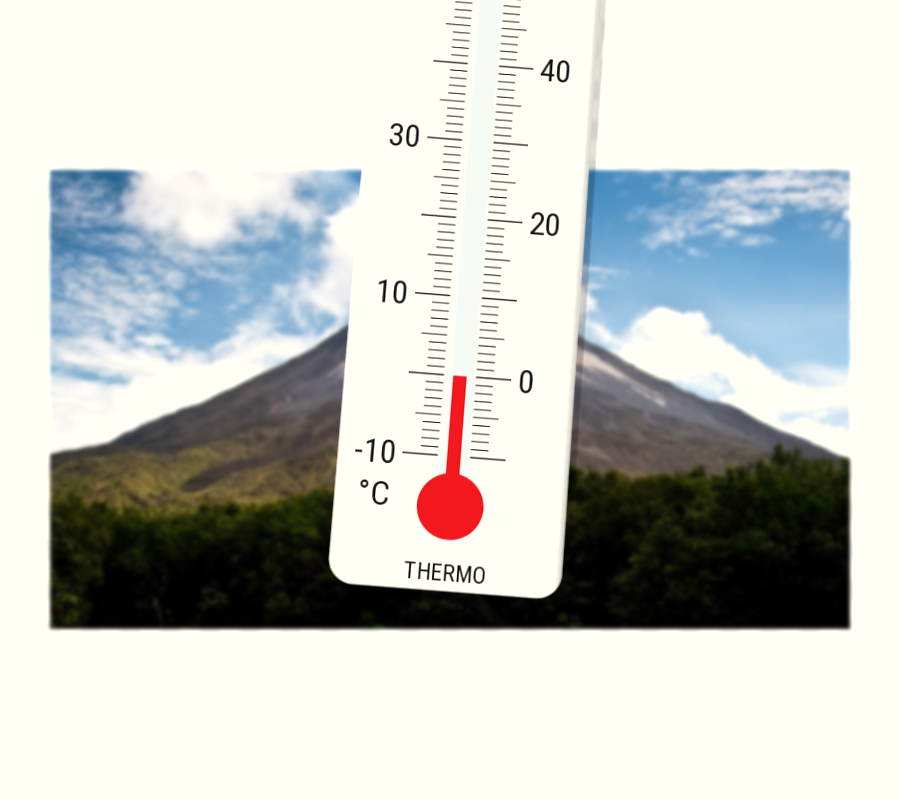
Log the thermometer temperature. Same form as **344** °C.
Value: **0** °C
